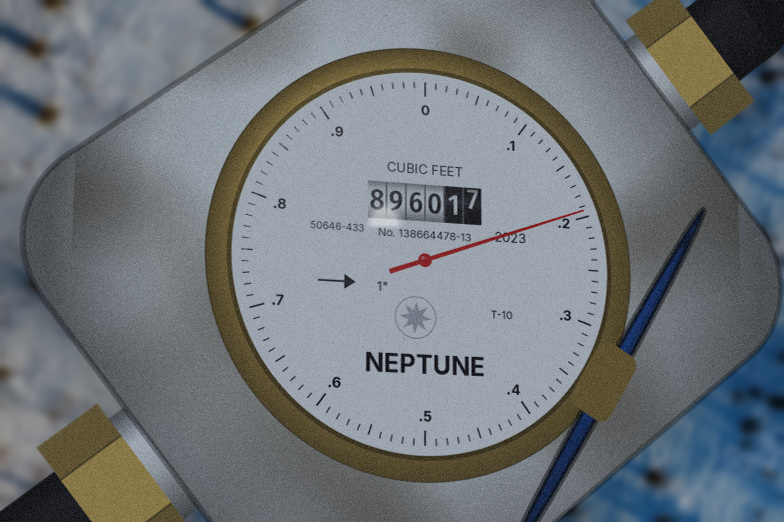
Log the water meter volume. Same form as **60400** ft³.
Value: **896017.19** ft³
